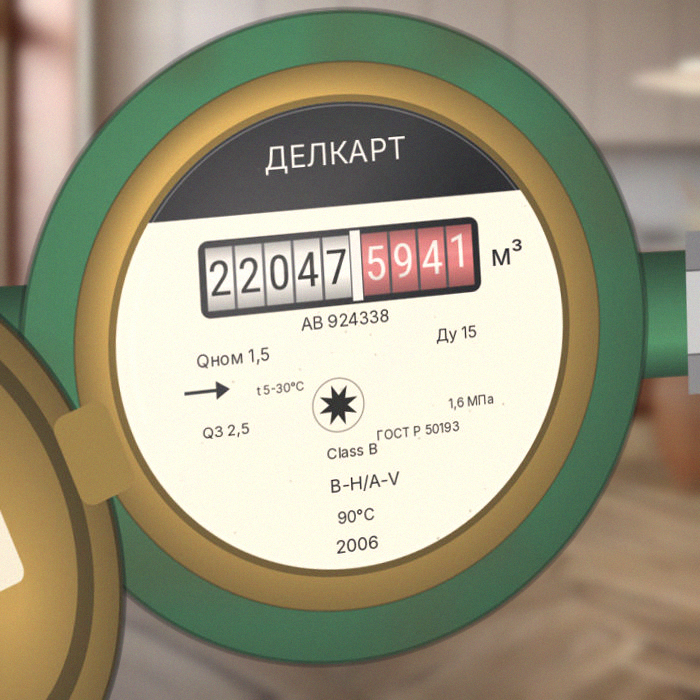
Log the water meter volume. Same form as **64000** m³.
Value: **22047.5941** m³
